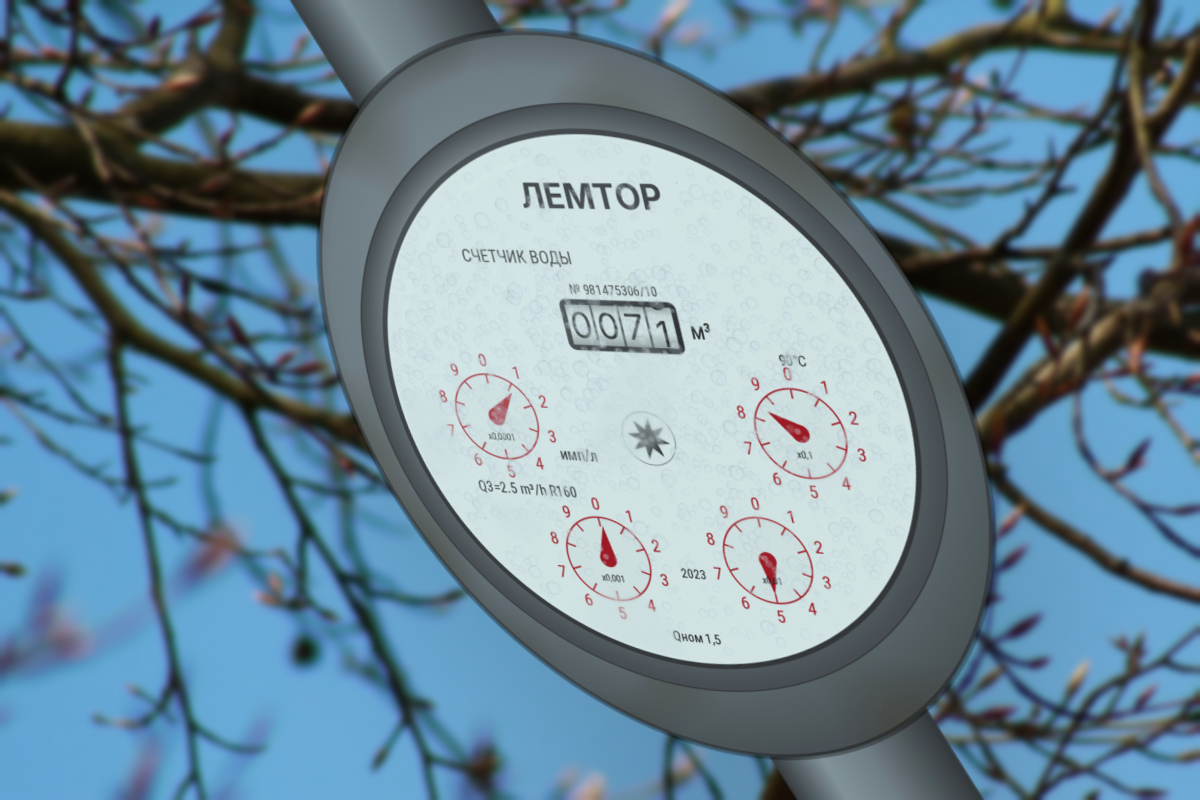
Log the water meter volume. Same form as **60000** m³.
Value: **70.8501** m³
